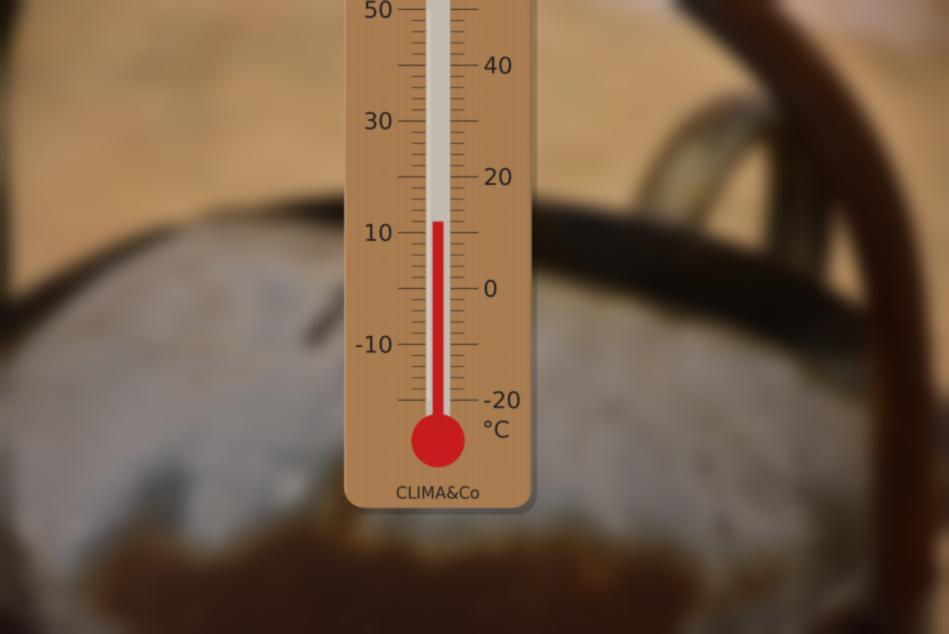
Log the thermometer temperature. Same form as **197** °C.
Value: **12** °C
